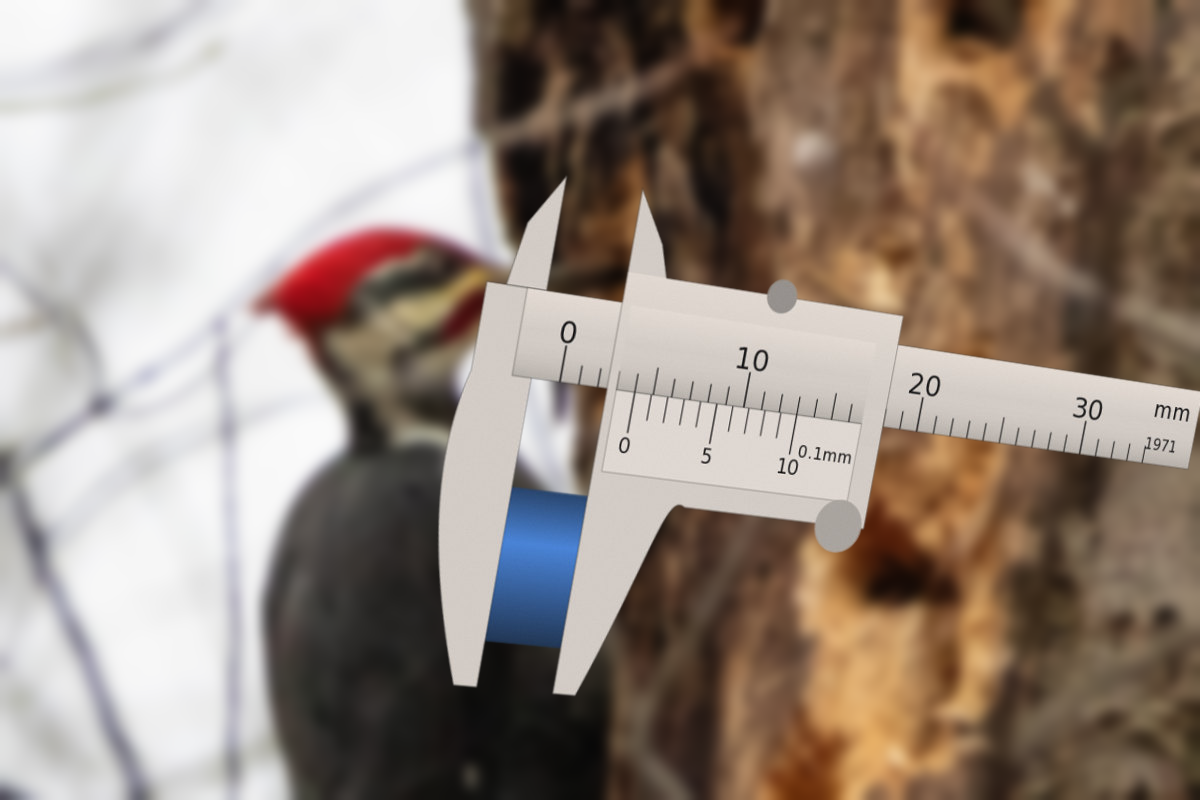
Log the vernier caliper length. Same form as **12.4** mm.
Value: **4.0** mm
